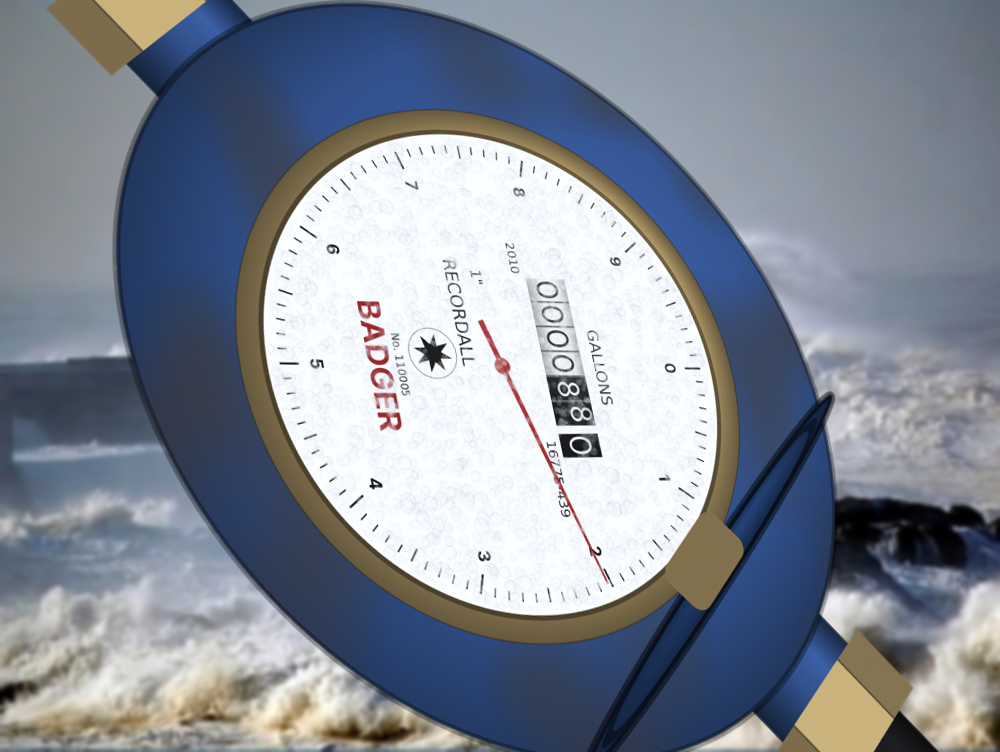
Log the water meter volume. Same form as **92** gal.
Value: **882.0** gal
